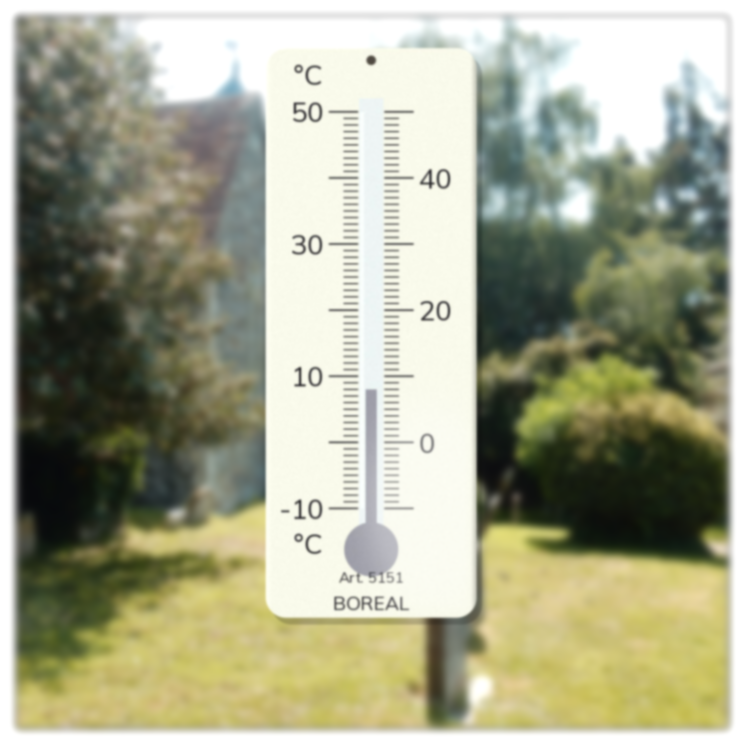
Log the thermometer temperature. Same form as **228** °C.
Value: **8** °C
